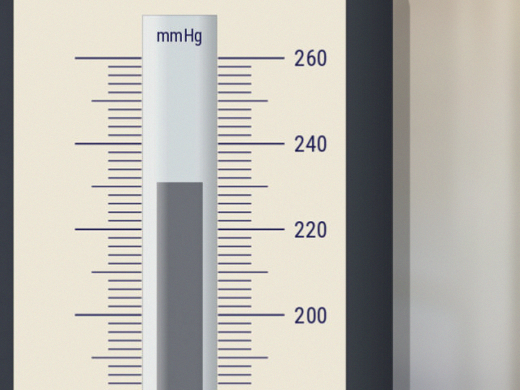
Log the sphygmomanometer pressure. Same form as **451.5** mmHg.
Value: **231** mmHg
